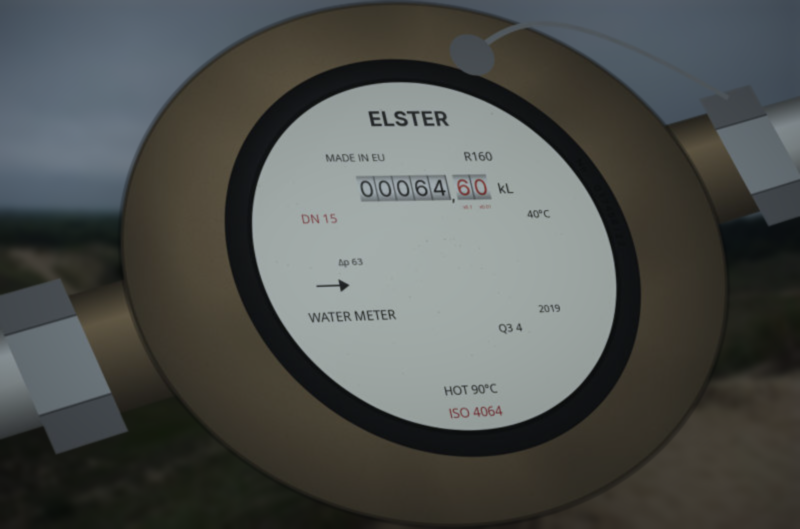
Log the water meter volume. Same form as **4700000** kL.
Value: **64.60** kL
